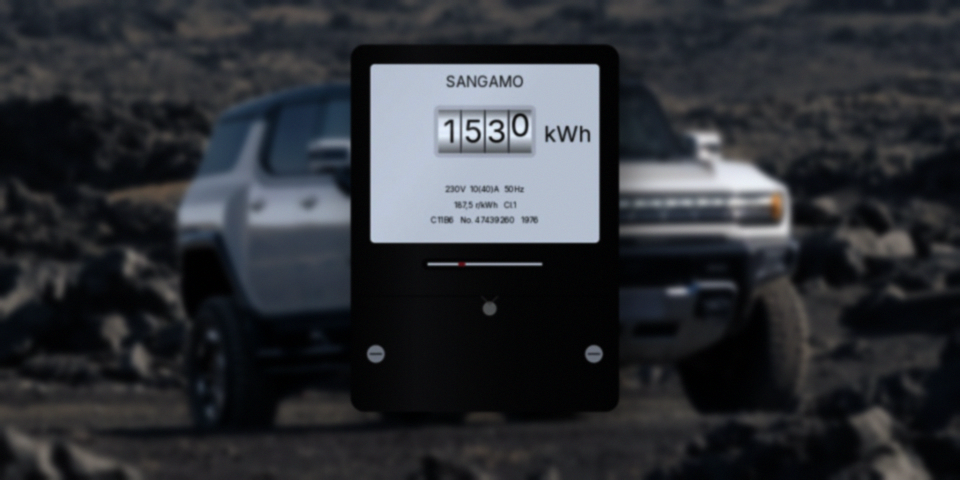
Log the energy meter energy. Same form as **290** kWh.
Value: **1530** kWh
